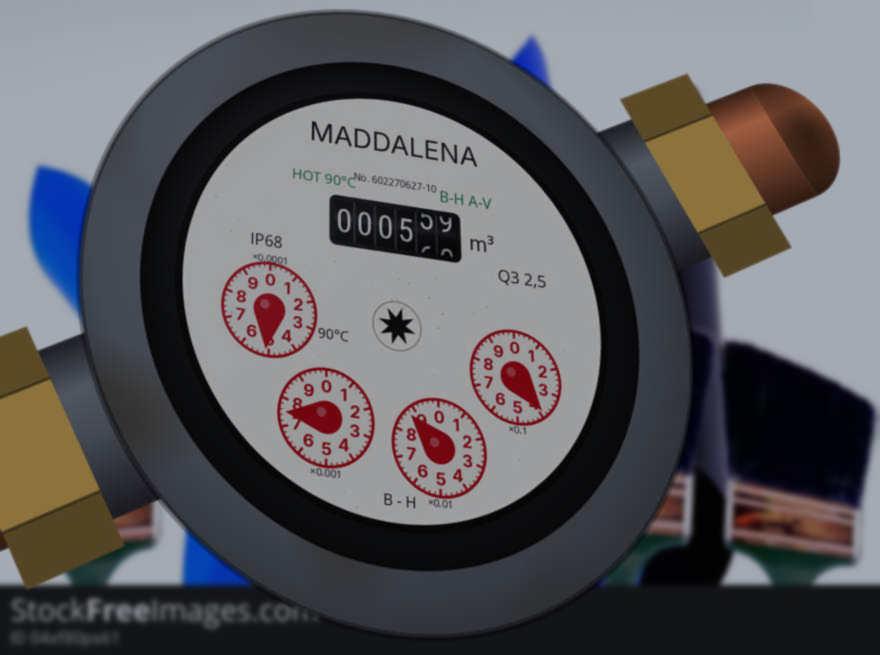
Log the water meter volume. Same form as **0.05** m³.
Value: **559.3875** m³
